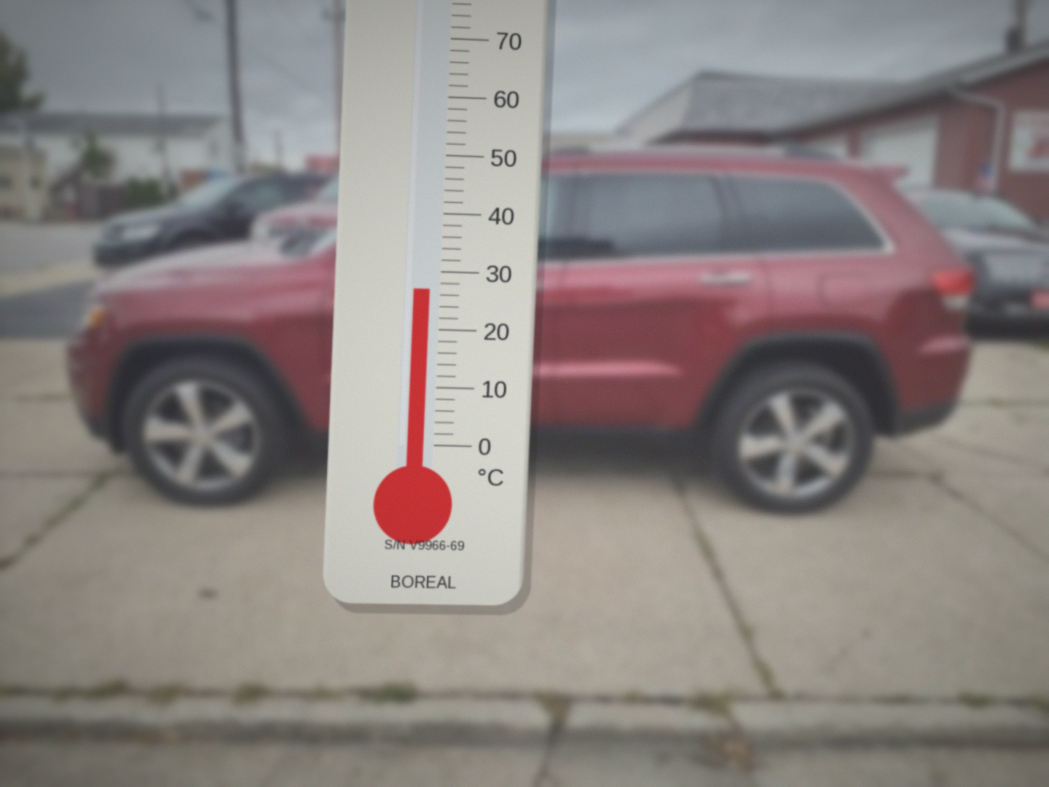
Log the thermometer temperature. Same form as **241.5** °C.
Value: **27** °C
